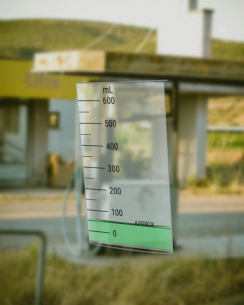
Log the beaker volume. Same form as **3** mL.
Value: **50** mL
